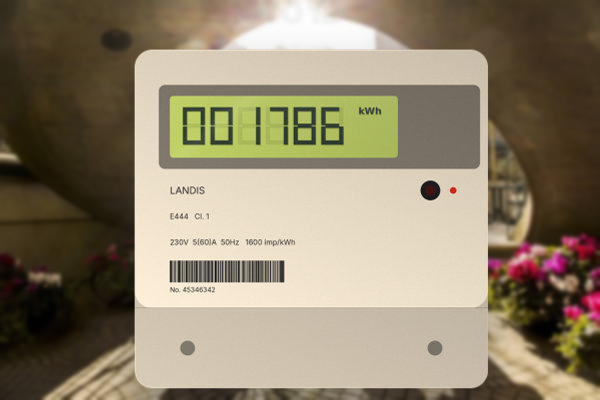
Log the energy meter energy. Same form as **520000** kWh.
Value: **1786** kWh
